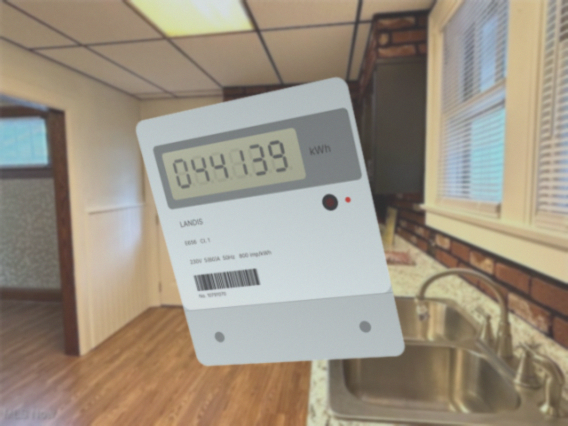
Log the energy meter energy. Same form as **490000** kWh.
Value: **44139** kWh
